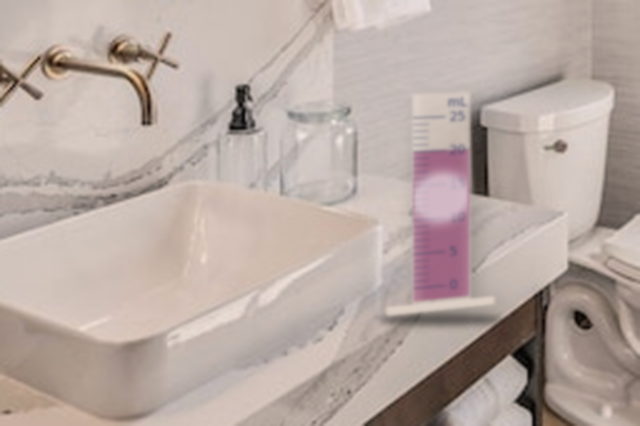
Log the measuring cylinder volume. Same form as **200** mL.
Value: **20** mL
